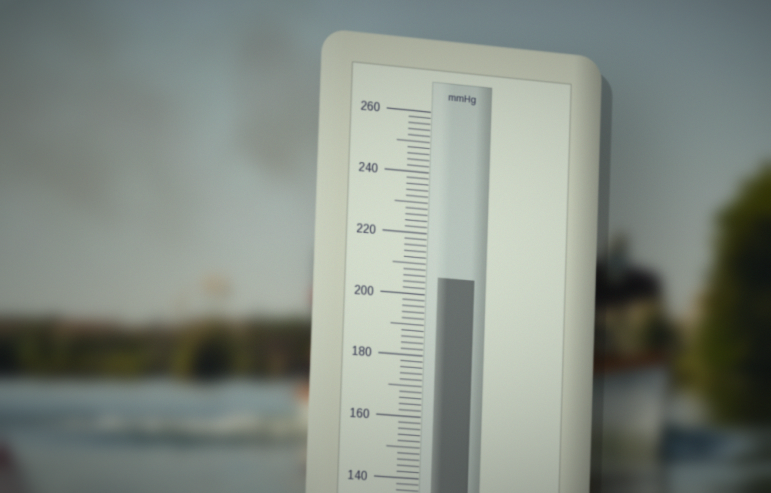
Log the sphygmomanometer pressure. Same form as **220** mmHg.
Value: **206** mmHg
